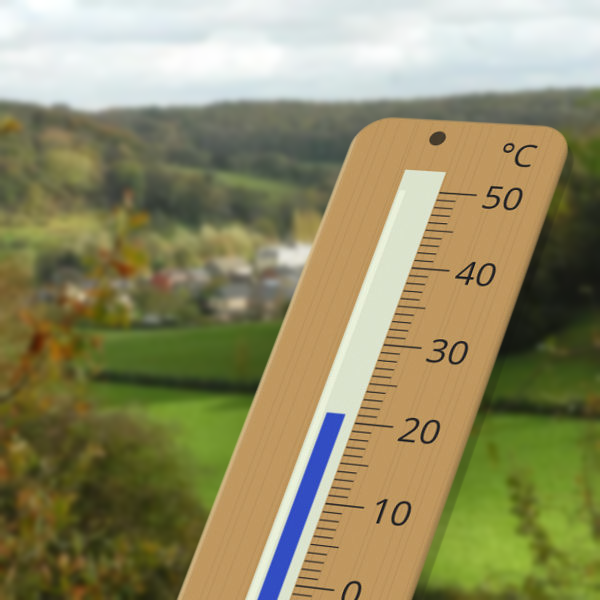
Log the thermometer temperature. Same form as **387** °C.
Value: **21** °C
